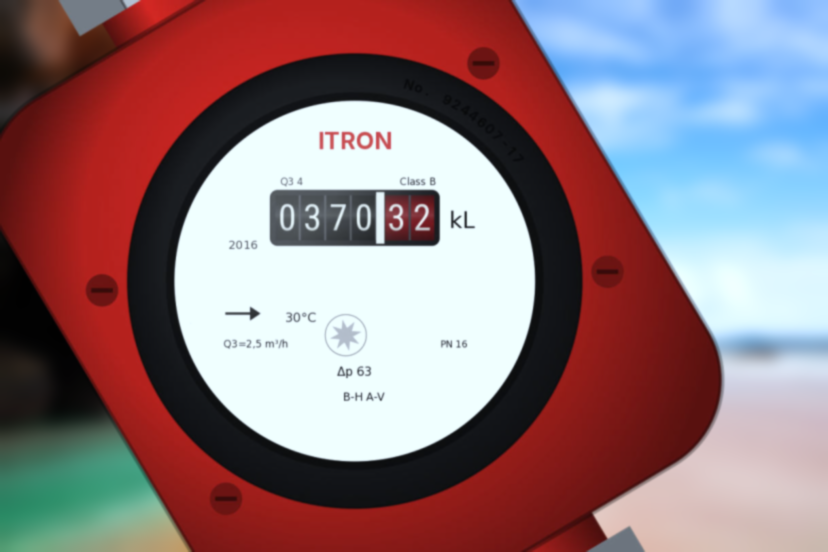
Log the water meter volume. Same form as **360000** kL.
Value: **370.32** kL
